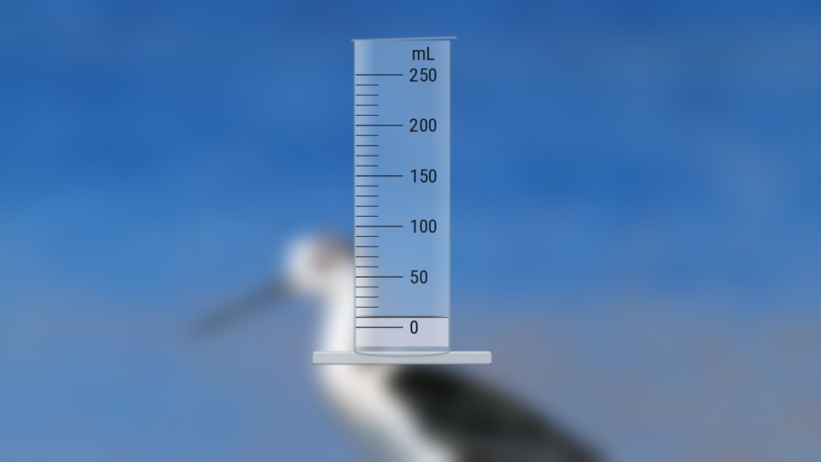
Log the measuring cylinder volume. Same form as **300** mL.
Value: **10** mL
